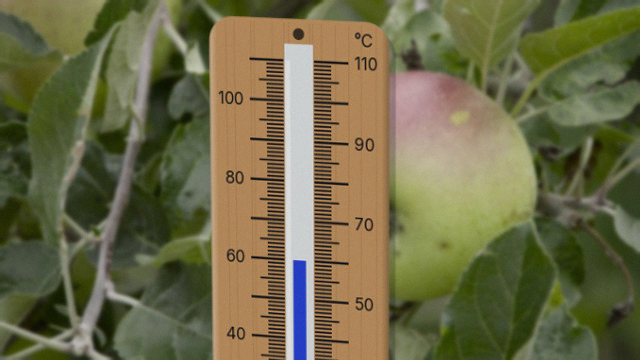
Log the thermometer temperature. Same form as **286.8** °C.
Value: **60** °C
